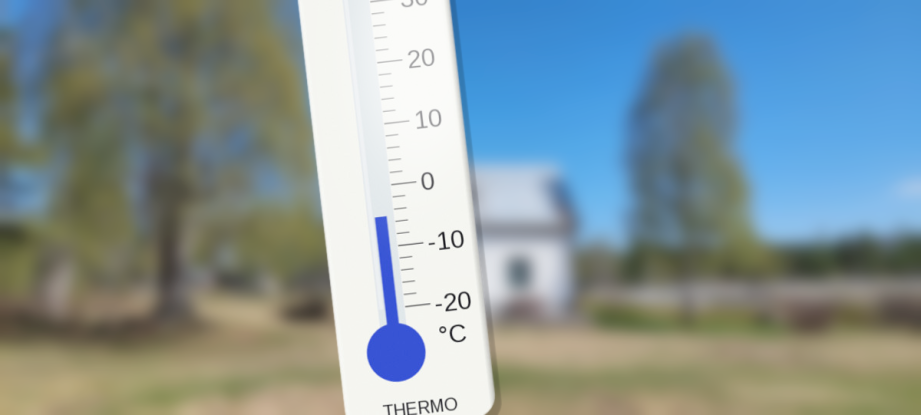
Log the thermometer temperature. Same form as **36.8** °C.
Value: **-5** °C
